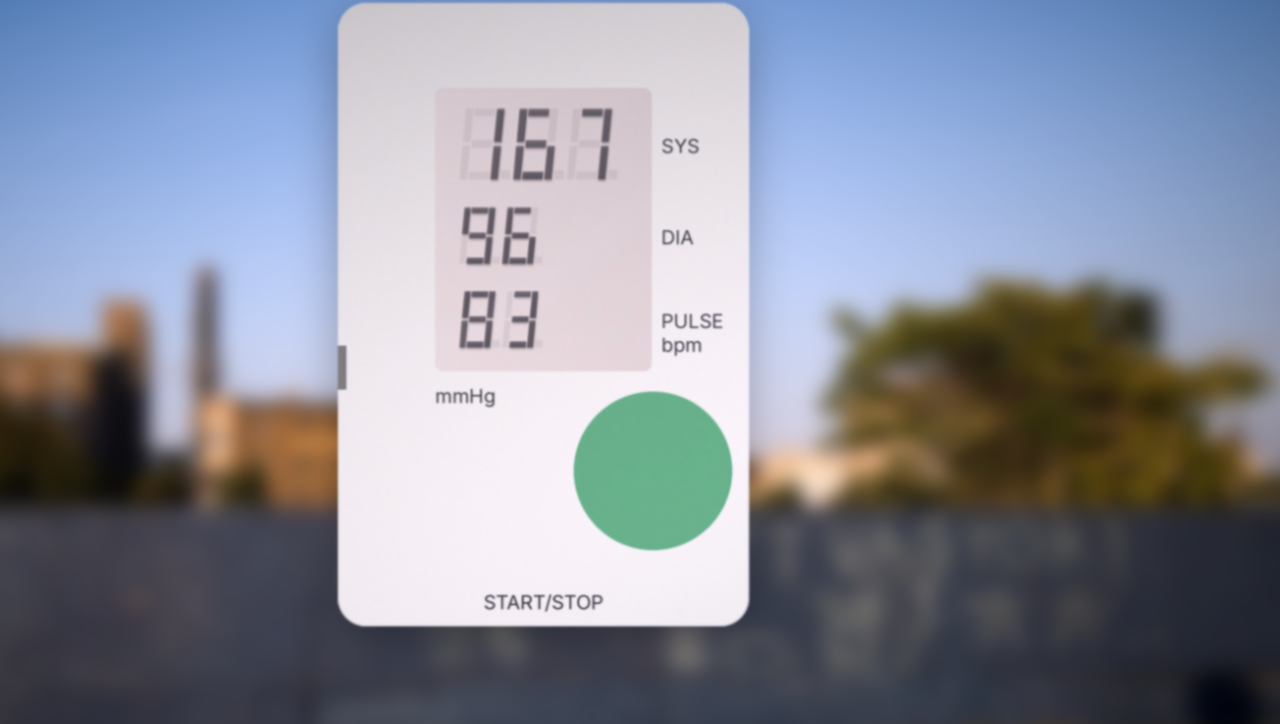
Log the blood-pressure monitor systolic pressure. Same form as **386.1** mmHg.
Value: **167** mmHg
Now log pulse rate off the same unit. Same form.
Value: **83** bpm
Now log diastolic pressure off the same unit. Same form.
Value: **96** mmHg
